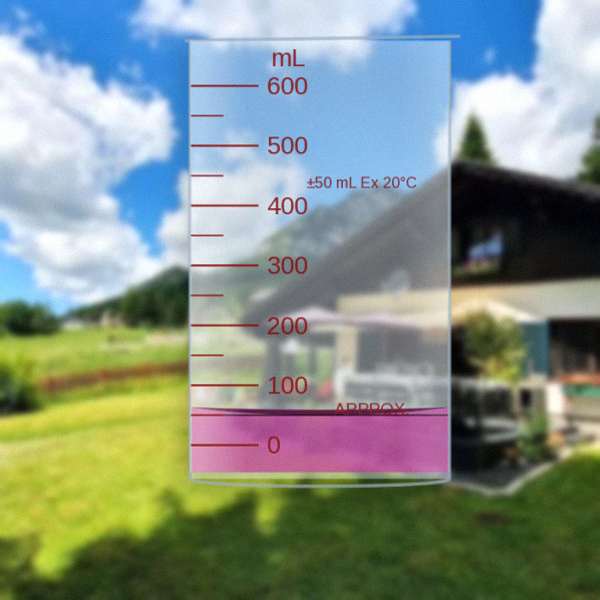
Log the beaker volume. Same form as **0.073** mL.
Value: **50** mL
